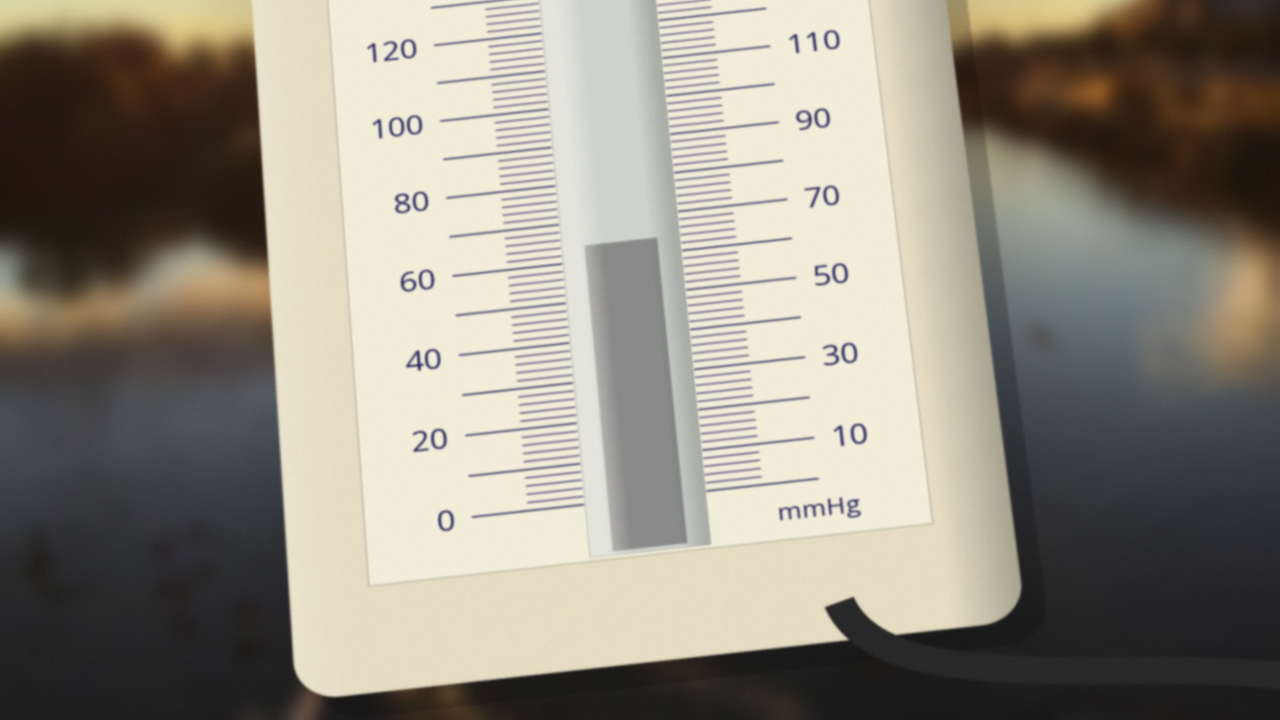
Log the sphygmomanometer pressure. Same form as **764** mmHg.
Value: **64** mmHg
